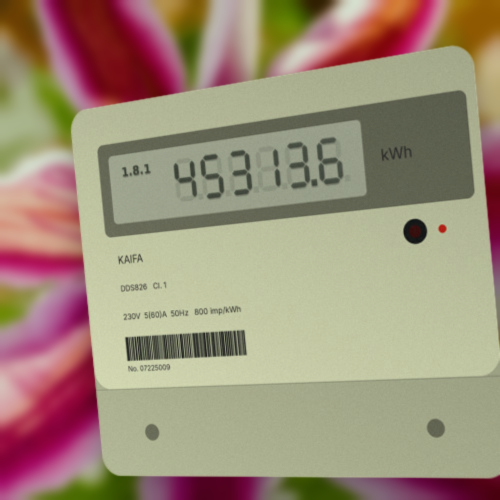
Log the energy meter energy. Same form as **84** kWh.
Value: **45313.6** kWh
